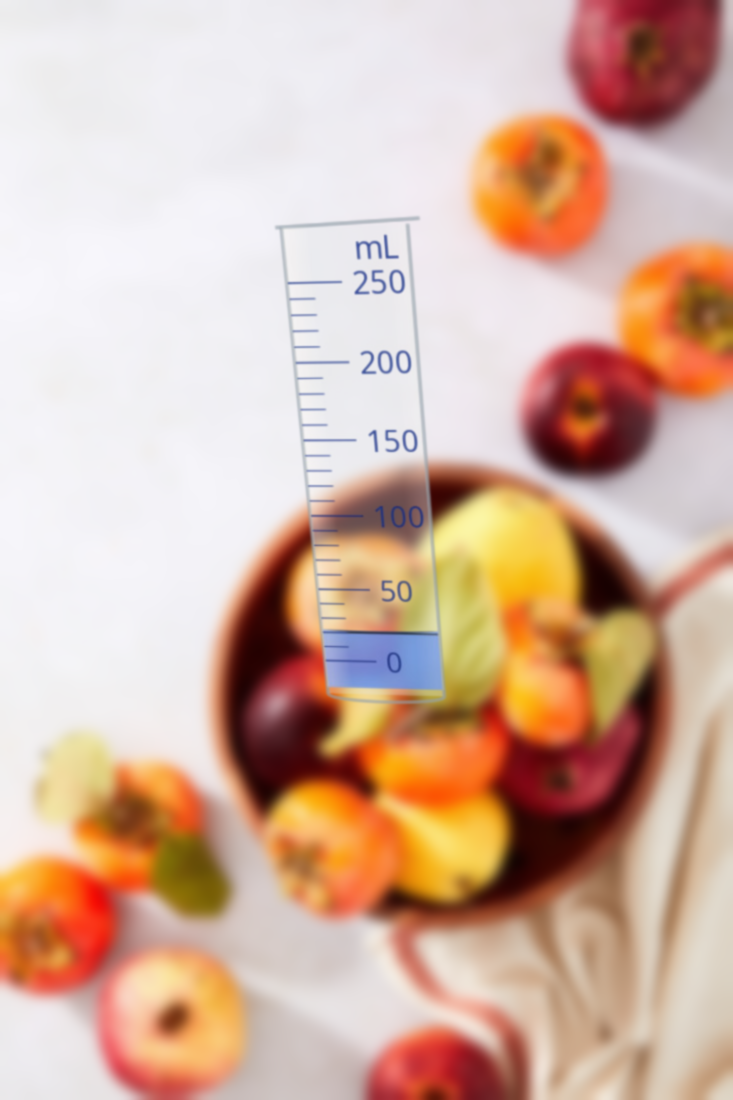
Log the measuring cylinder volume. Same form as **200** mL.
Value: **20** mL
